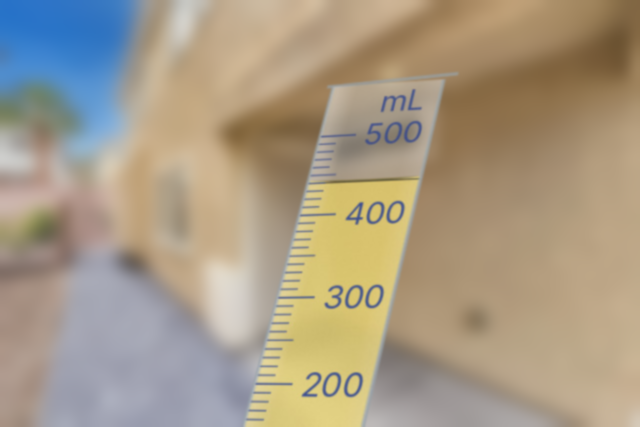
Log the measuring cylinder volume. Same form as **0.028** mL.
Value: **440** mL
